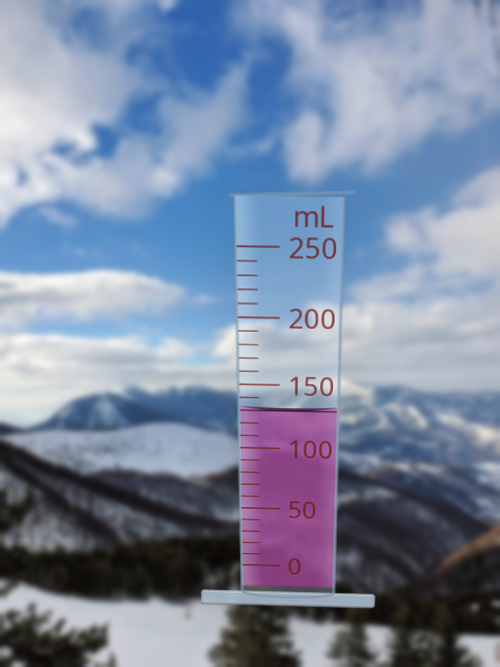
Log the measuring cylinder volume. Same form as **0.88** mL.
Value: **130** mL
